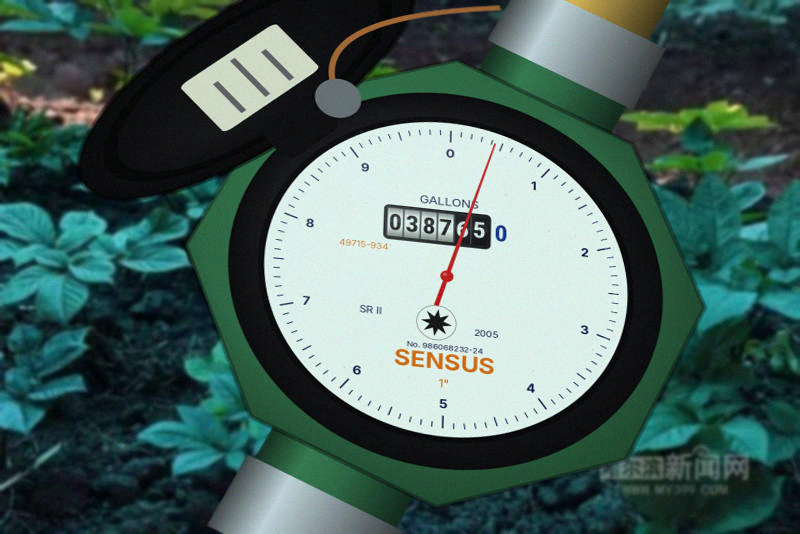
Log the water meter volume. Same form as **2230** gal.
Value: **387650.4** gal
